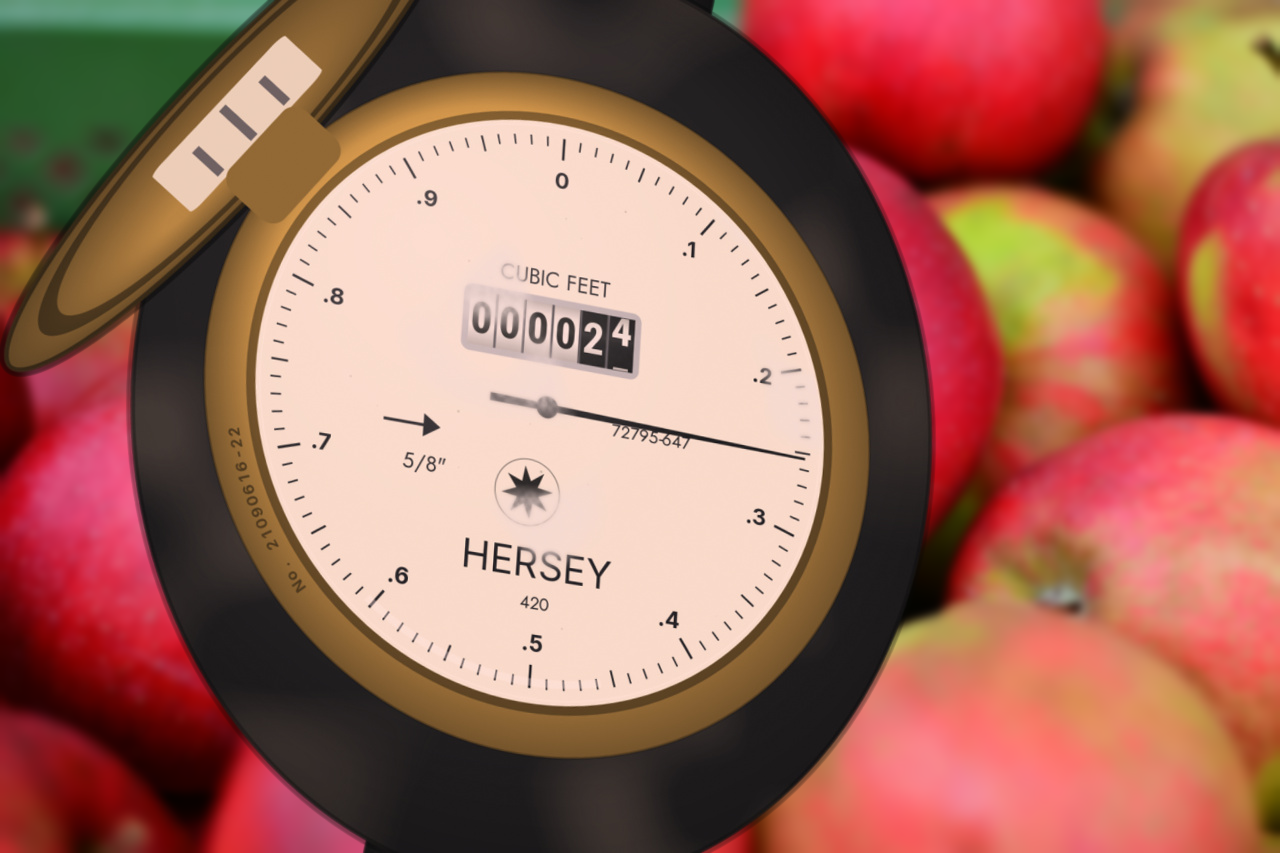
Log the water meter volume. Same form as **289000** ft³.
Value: **24.25** ft³
